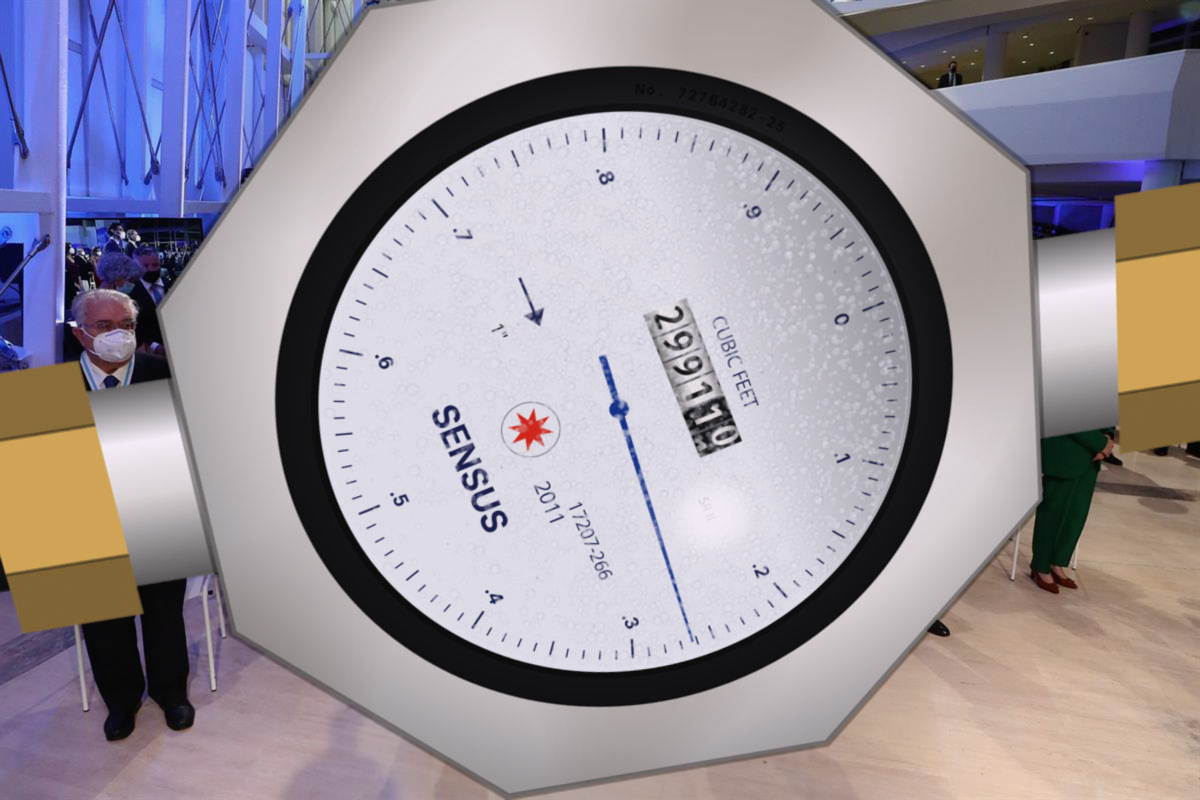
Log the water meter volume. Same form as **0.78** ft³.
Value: **299110.26** ft³
